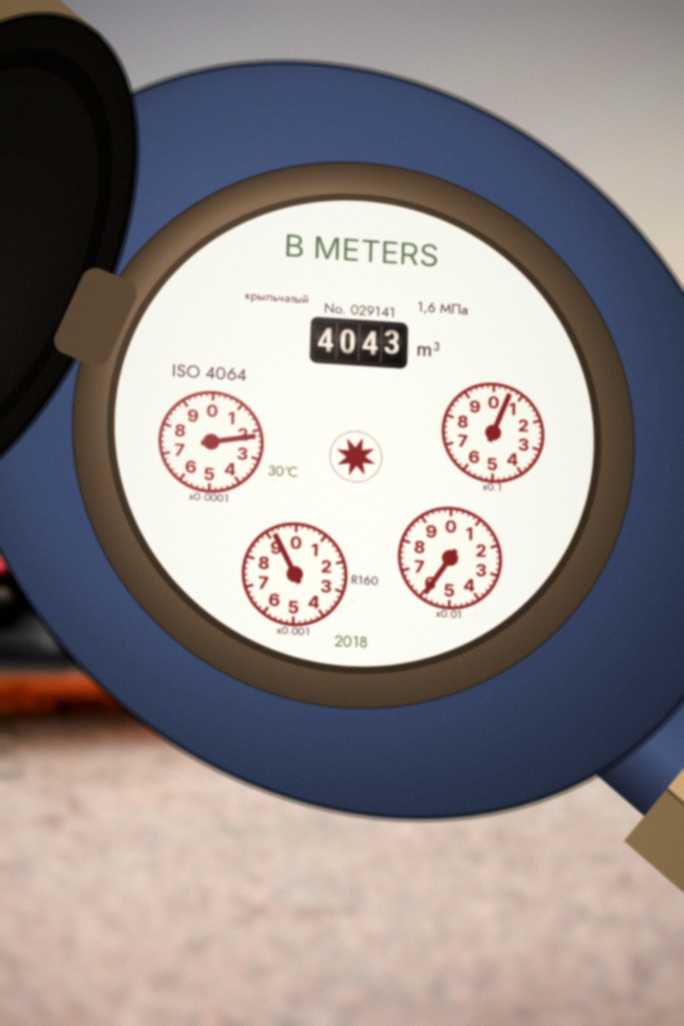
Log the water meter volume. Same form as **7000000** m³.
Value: **4043.0592** m³
